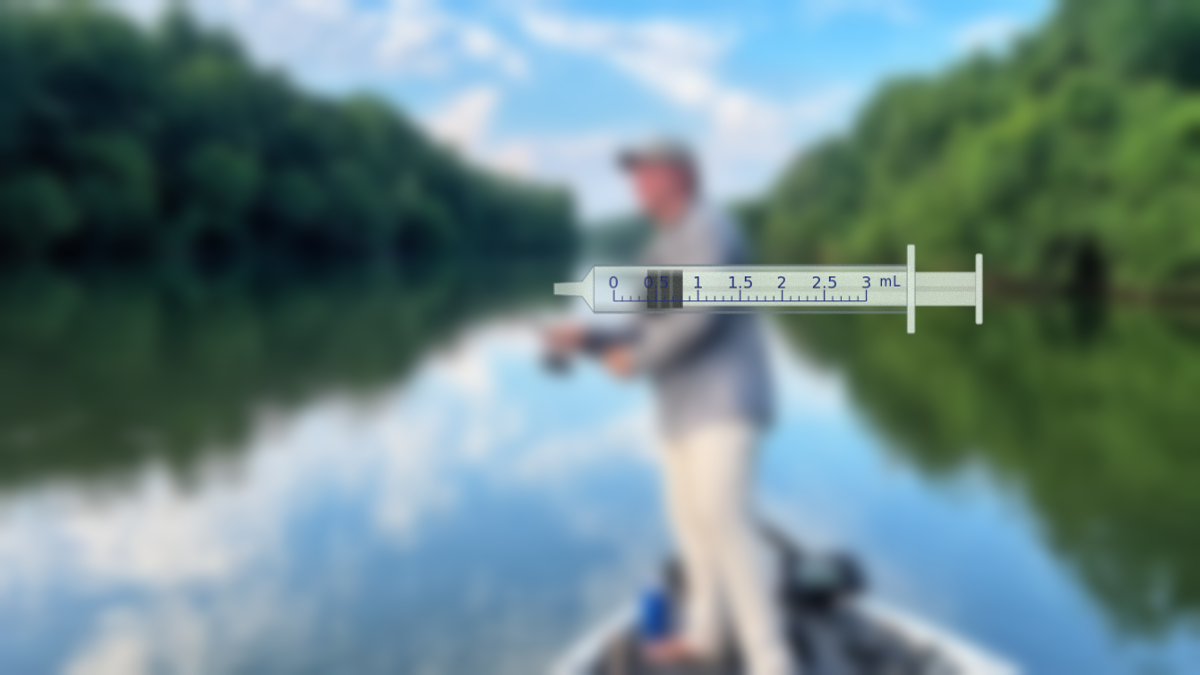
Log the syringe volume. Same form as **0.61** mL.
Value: **0.4** mL
